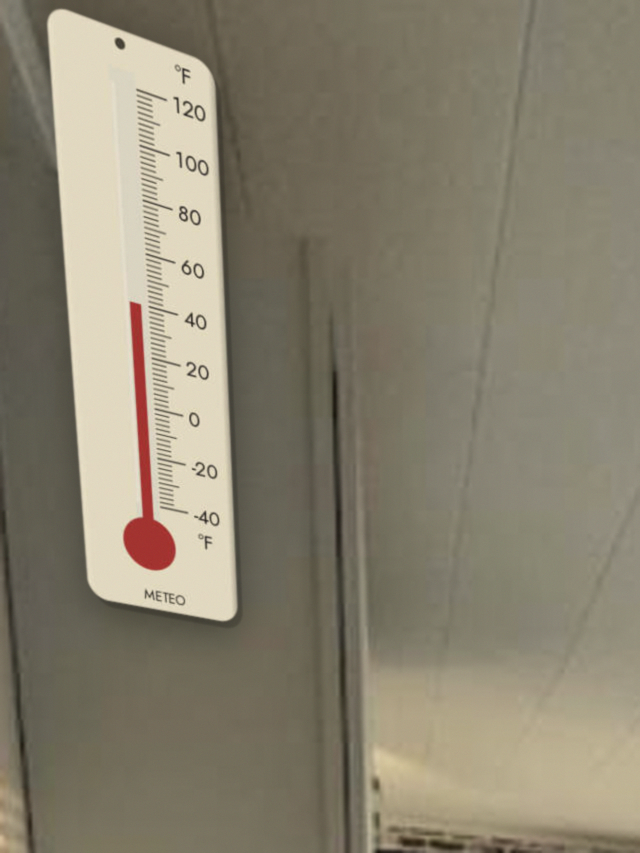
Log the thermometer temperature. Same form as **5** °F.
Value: **40** °F
